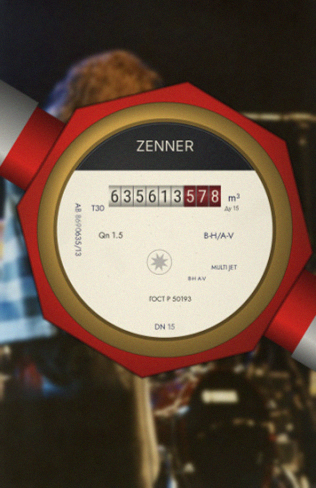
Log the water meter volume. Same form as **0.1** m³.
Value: **635613.578** m³
